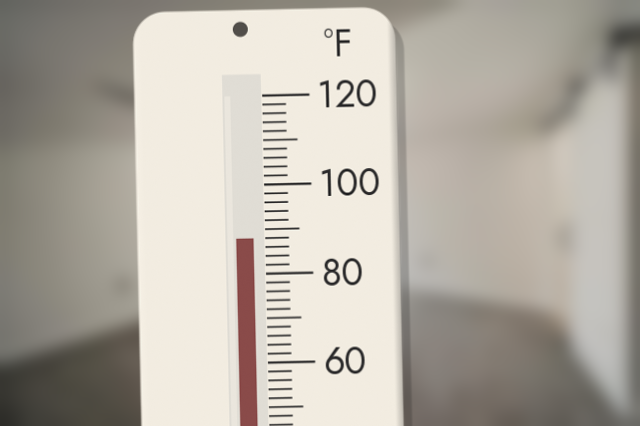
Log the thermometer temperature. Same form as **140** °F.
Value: **88** °F
